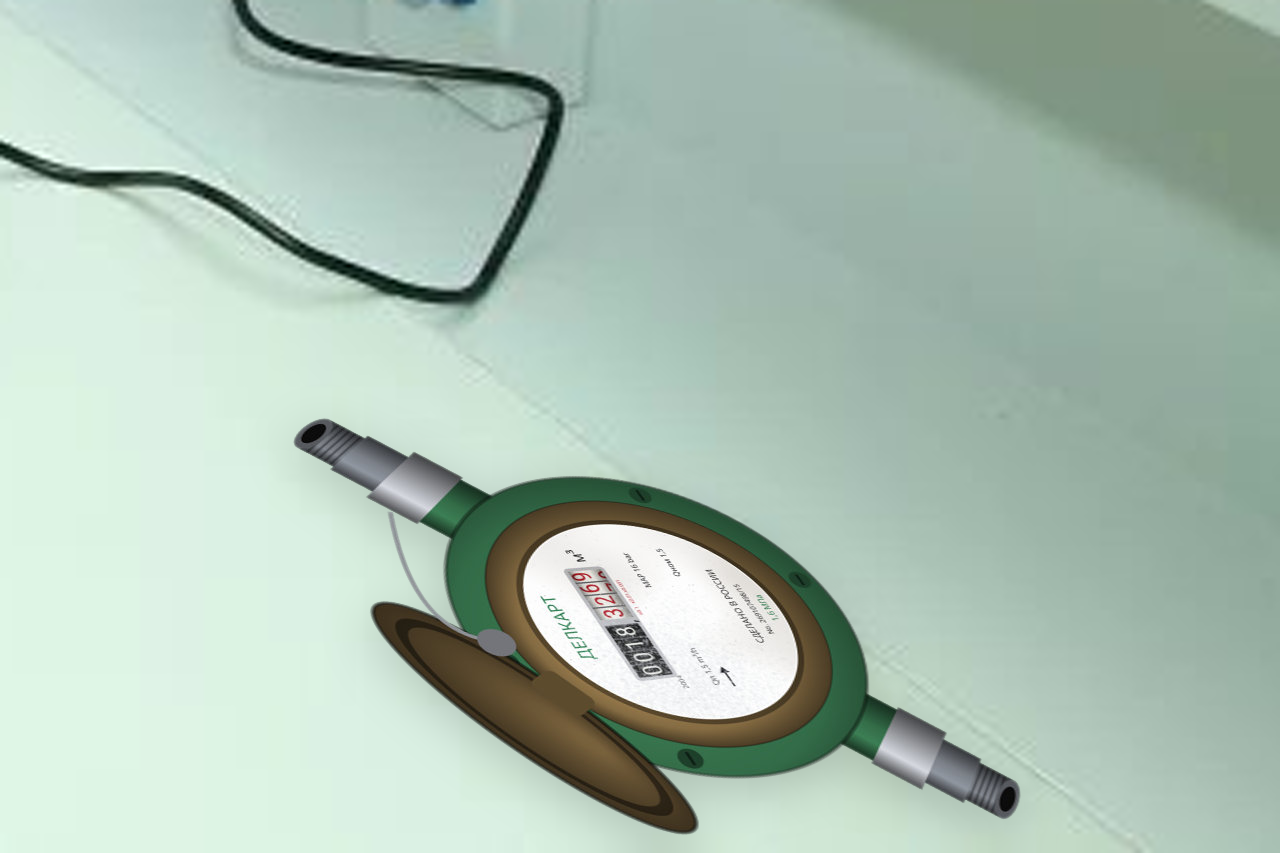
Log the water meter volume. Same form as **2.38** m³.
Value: **18.3269** m³
